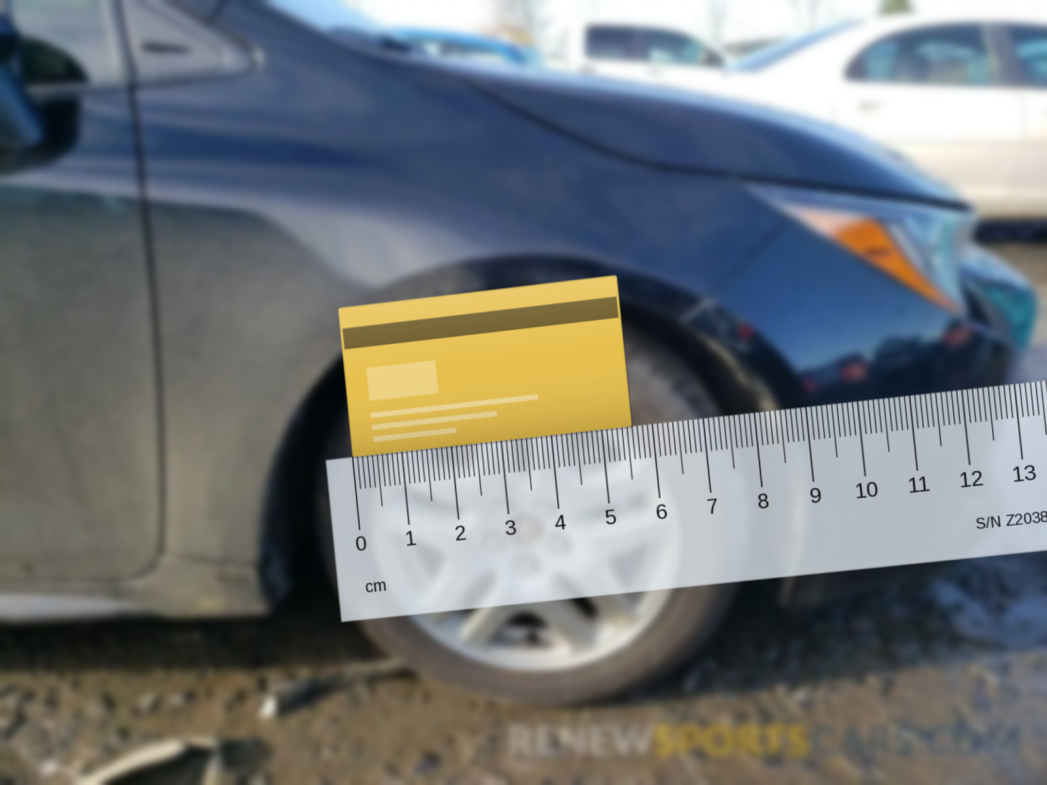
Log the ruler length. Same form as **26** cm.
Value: **5.6** cm
